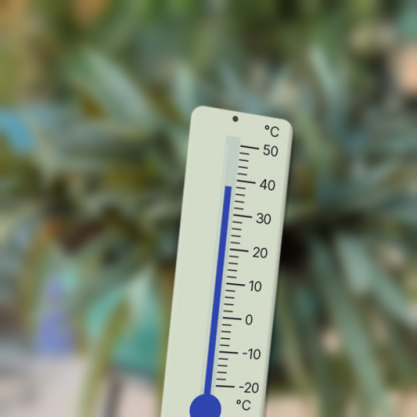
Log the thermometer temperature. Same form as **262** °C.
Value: **38** °C
